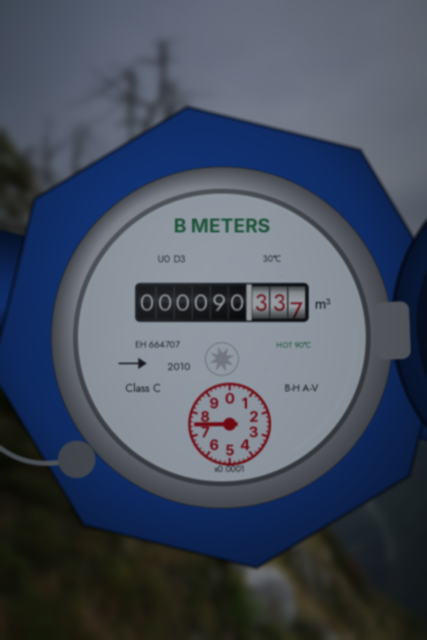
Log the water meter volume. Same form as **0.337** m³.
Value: **90.3367** m³
